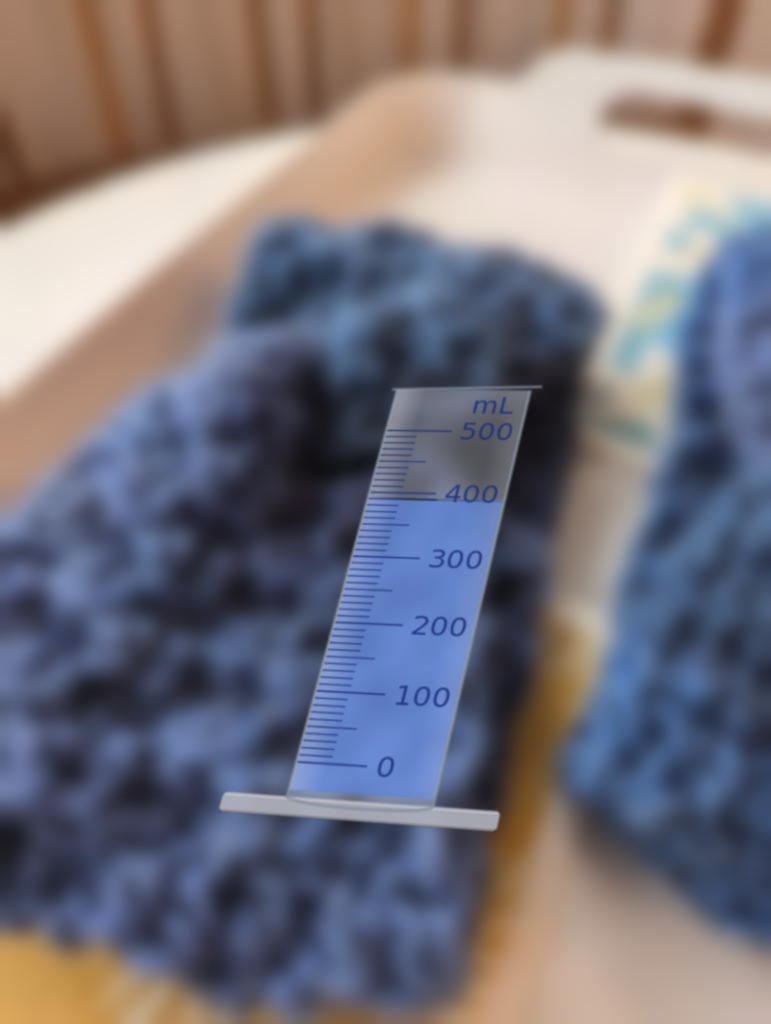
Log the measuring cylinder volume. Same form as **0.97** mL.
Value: **390** mL
